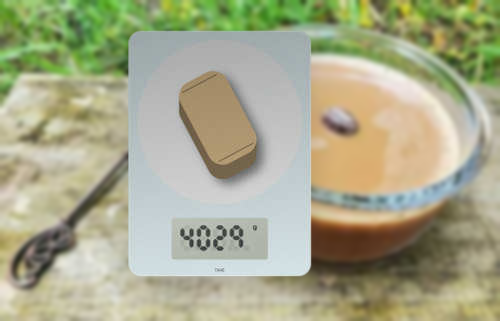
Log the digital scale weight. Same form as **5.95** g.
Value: **4029** g
